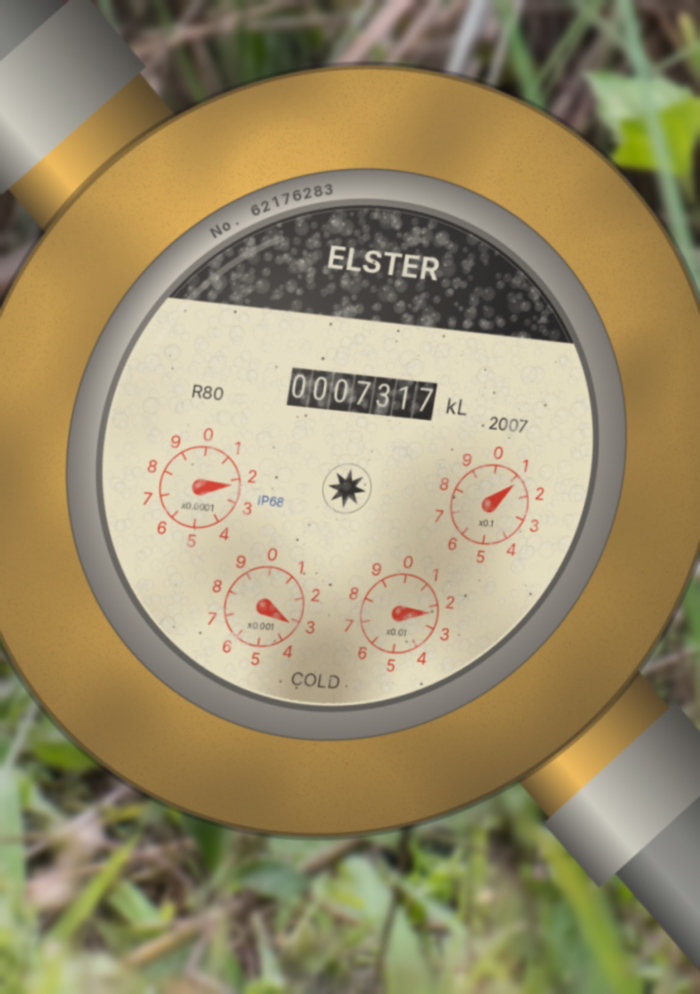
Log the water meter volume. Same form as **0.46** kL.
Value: **7317.1232** kL
